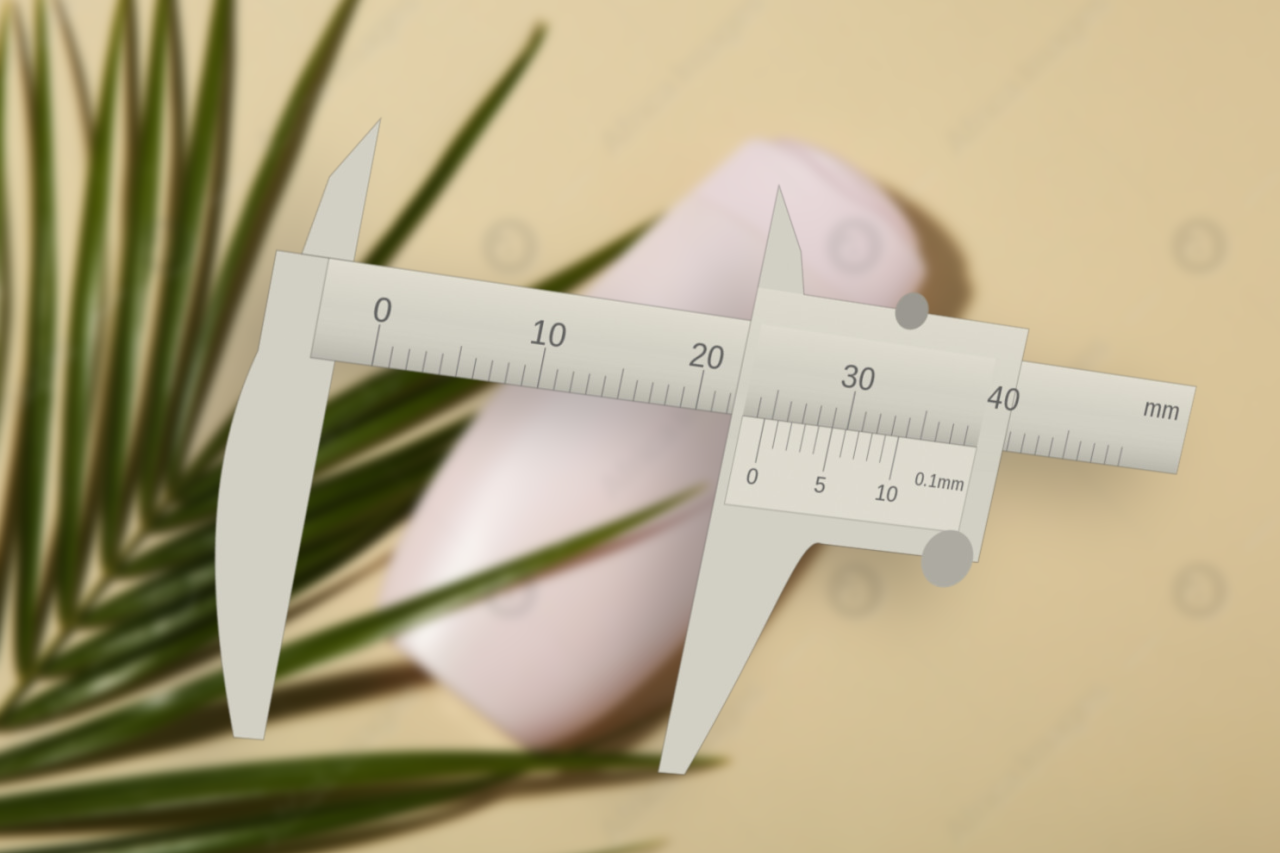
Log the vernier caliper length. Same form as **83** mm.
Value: **24.5** mm
